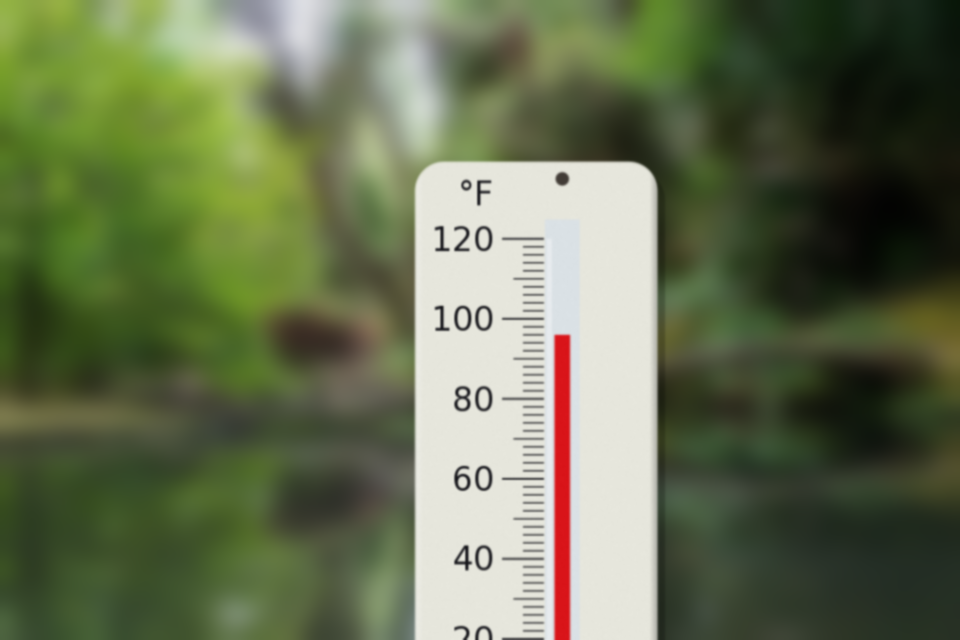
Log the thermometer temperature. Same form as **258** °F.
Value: **96** °F
